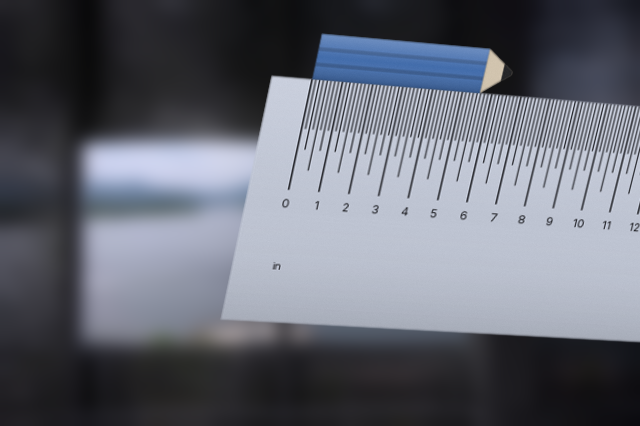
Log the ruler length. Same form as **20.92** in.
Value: **6.5** in
